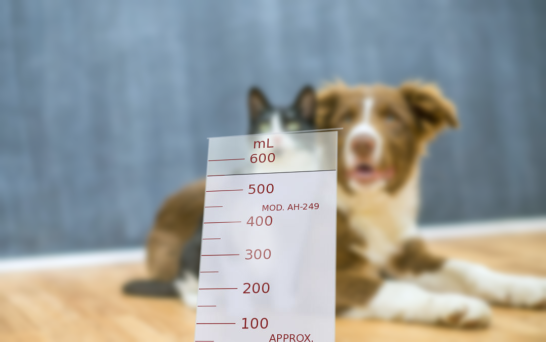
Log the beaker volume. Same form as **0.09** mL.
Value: **550** mL
